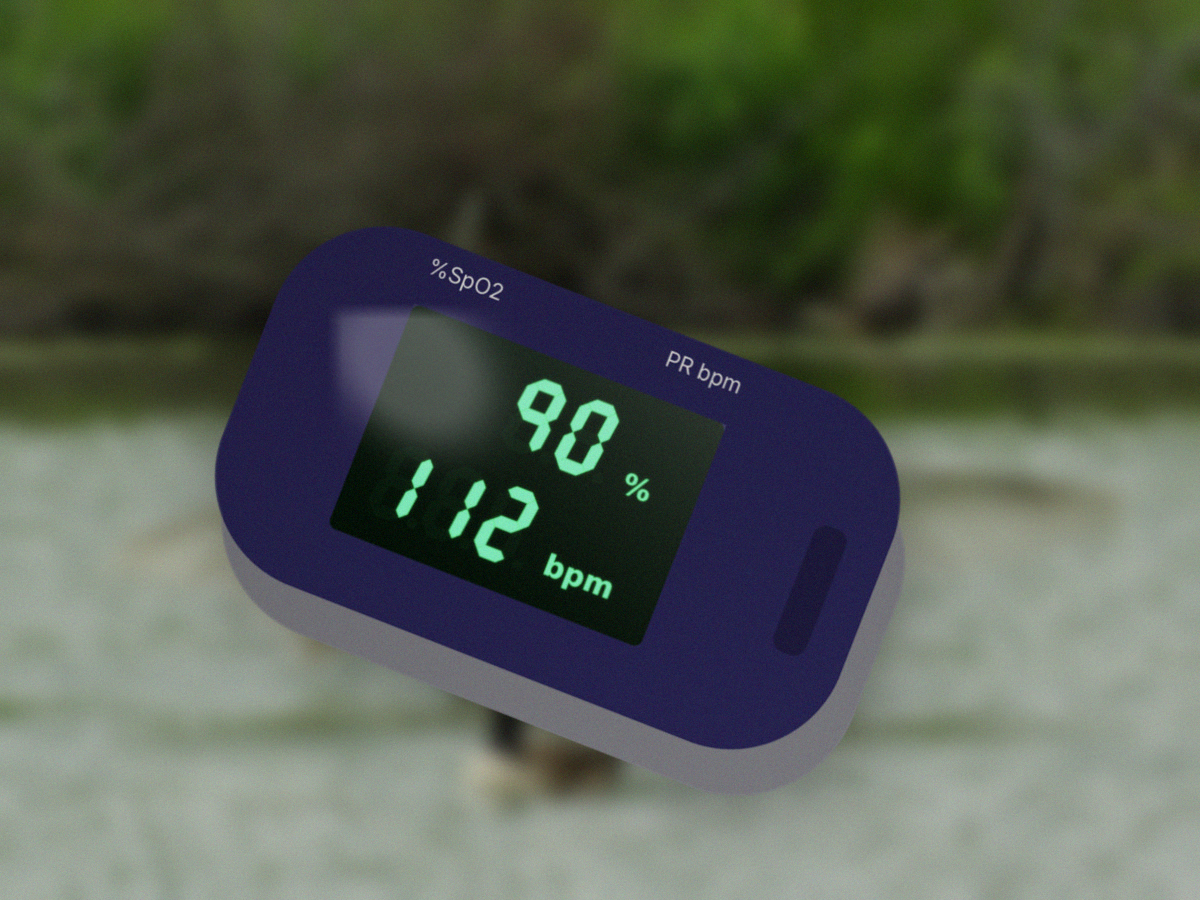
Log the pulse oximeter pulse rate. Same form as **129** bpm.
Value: **112** bpm
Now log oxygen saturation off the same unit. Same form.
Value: **90** %
